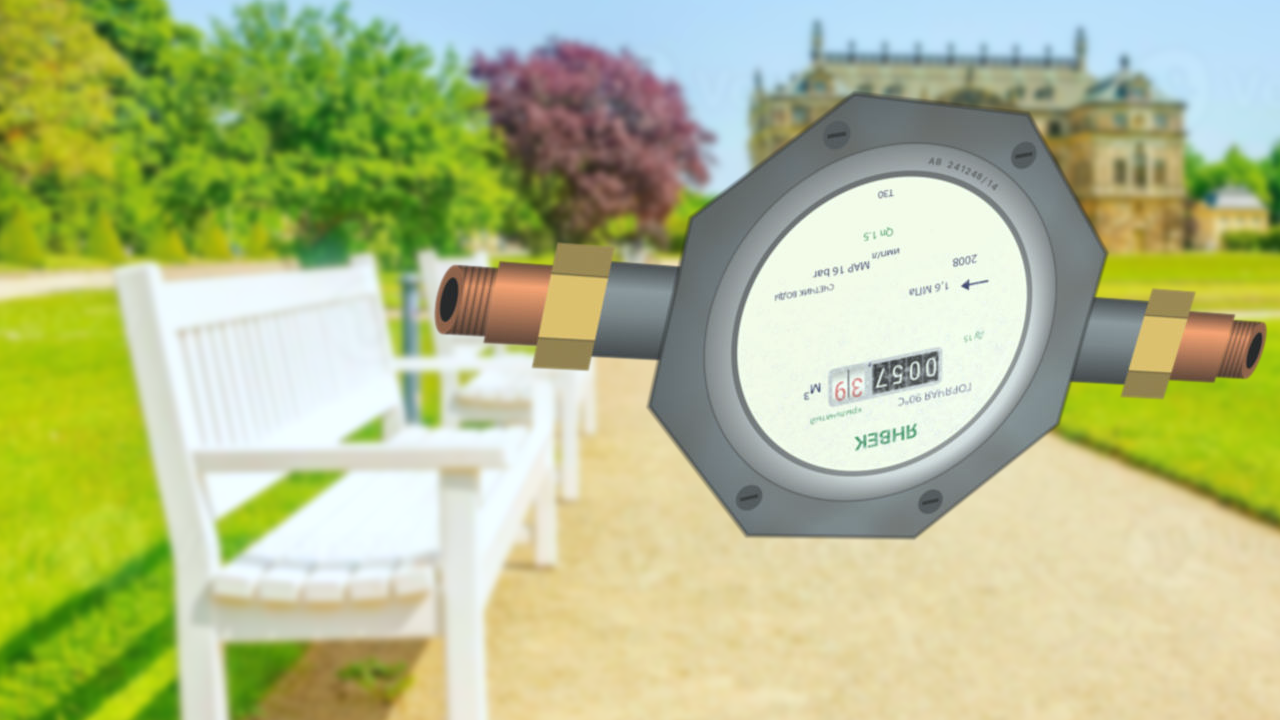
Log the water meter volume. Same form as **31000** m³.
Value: **57.39** m³
